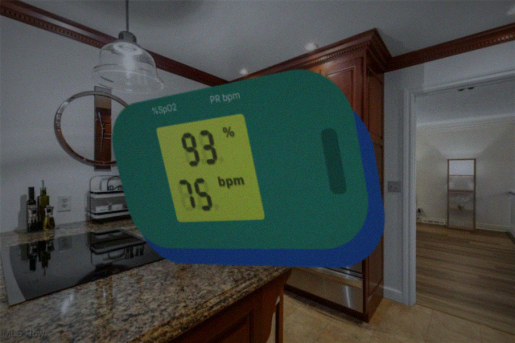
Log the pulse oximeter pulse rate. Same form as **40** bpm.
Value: **75** bpm
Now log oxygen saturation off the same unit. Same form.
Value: **93** %
